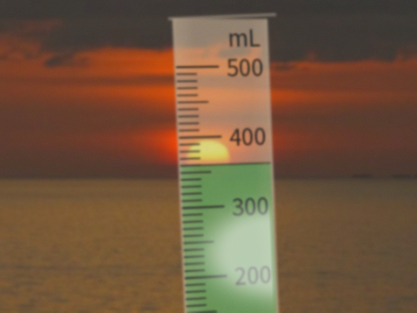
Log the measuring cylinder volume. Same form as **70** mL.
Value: **360** mL
